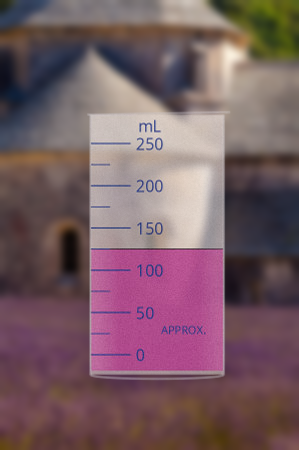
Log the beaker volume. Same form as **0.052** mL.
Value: **125** mL
